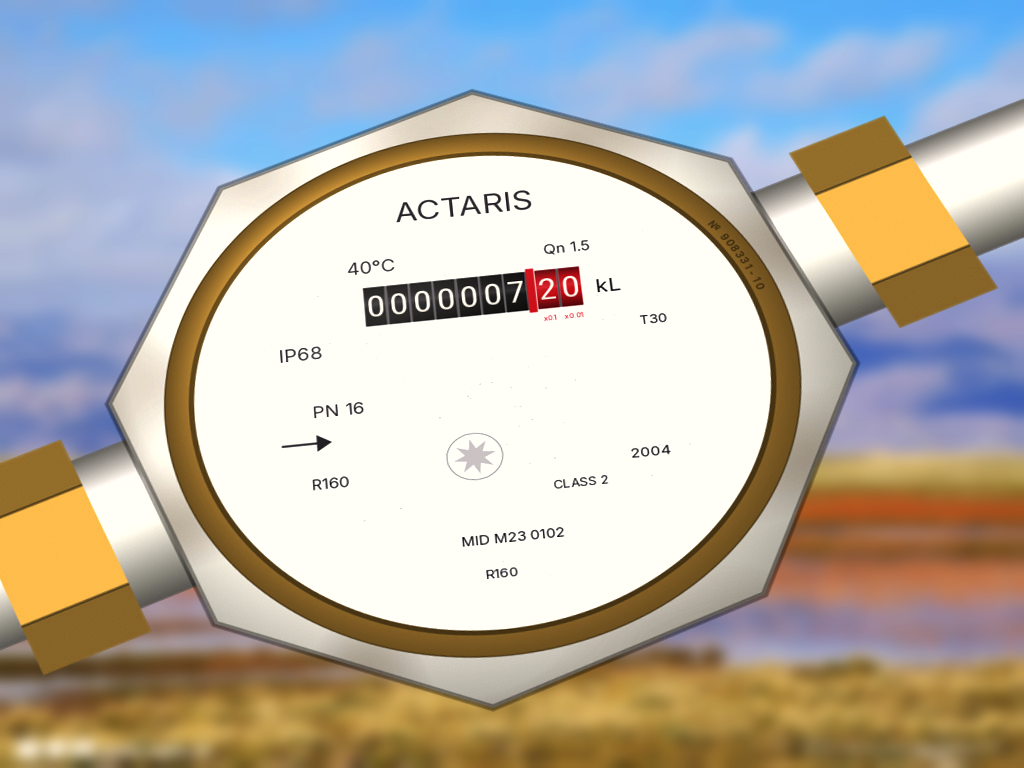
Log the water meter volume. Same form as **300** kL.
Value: **7.20** kL
